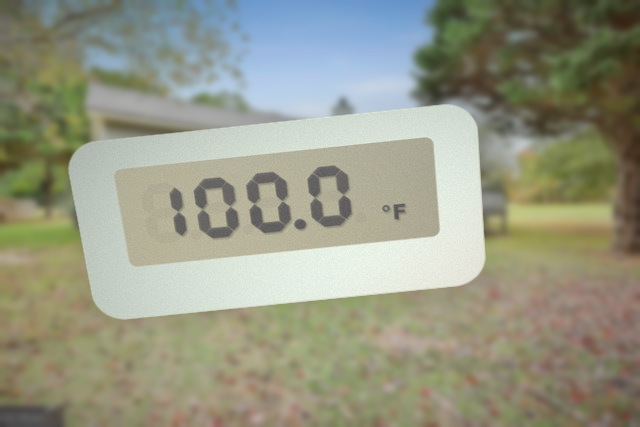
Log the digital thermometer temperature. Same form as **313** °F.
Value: **100.0** °F
